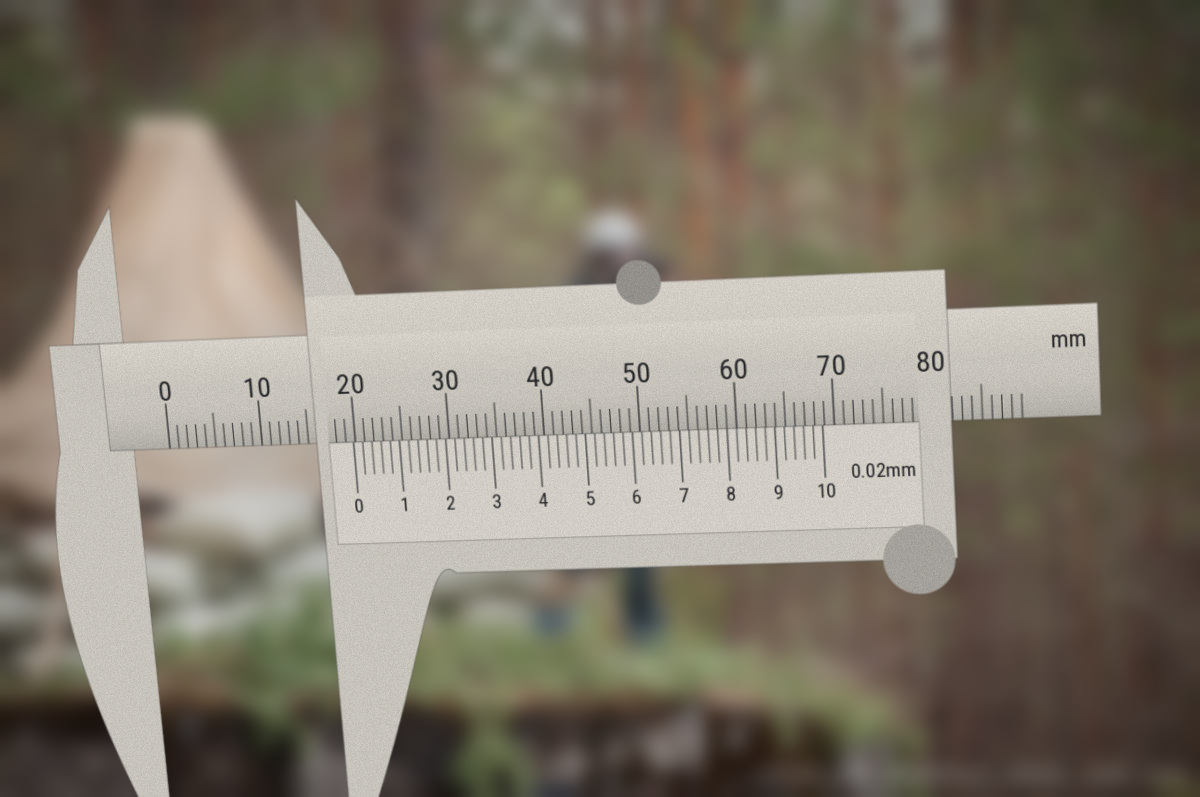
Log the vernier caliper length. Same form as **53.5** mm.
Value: **19.8** mm
